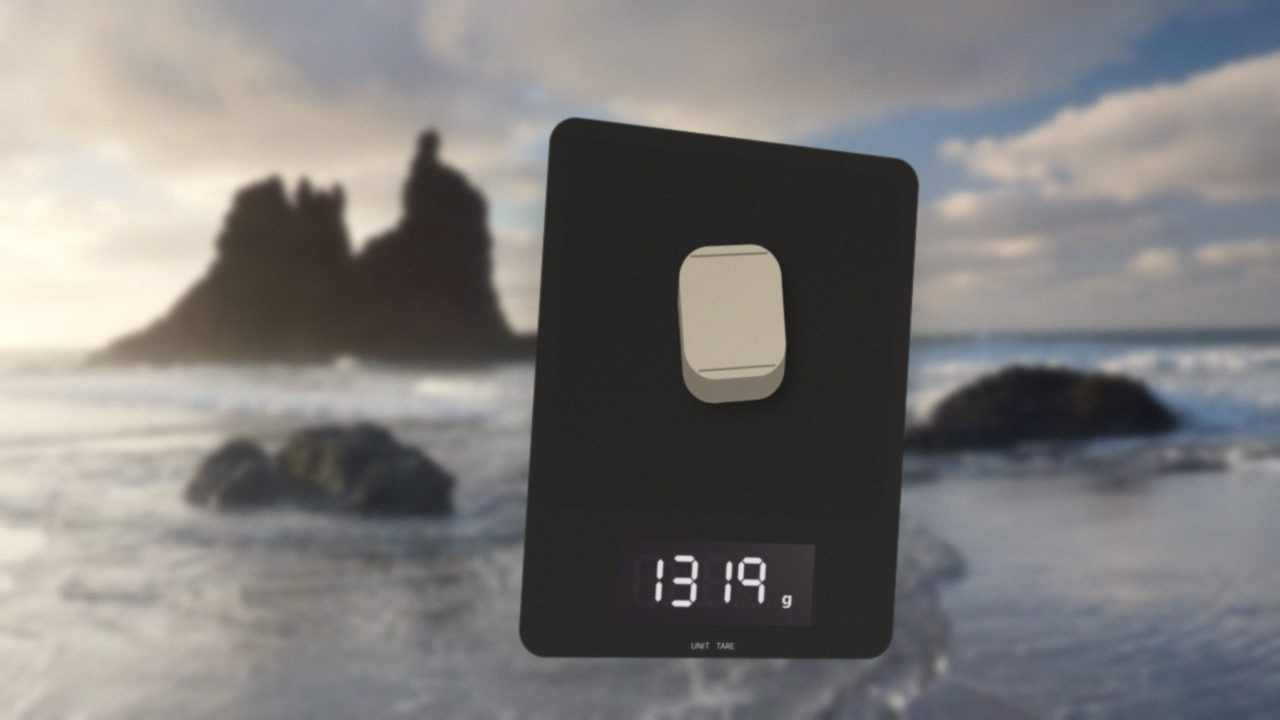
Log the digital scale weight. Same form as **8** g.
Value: **1319** g
